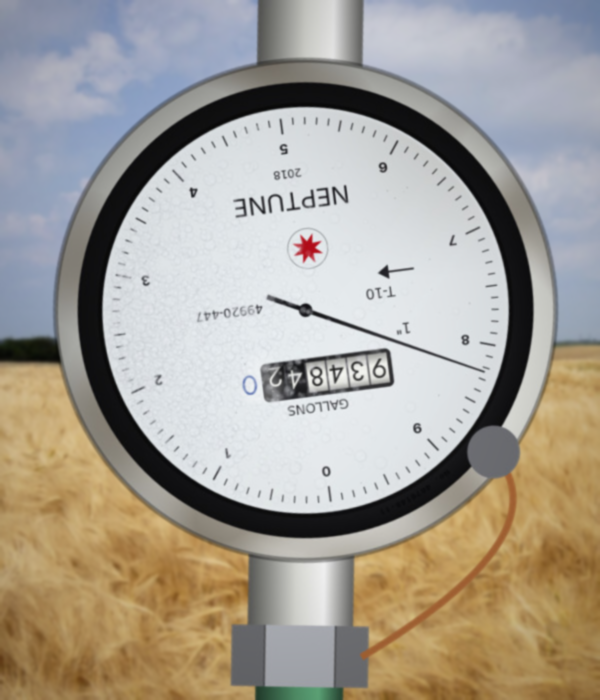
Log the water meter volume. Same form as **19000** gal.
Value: **9348418.2** gal
